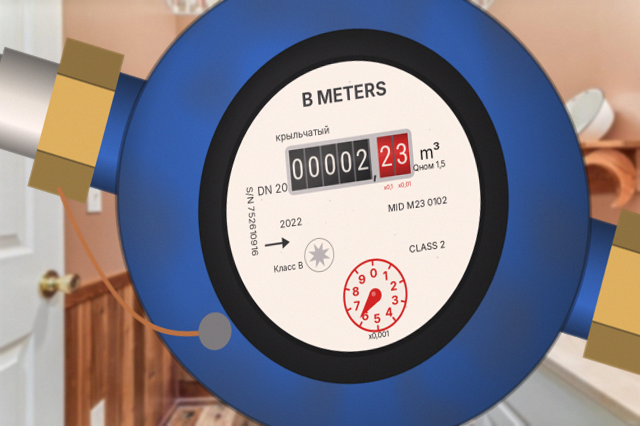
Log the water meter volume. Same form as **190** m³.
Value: **2.236** m³
